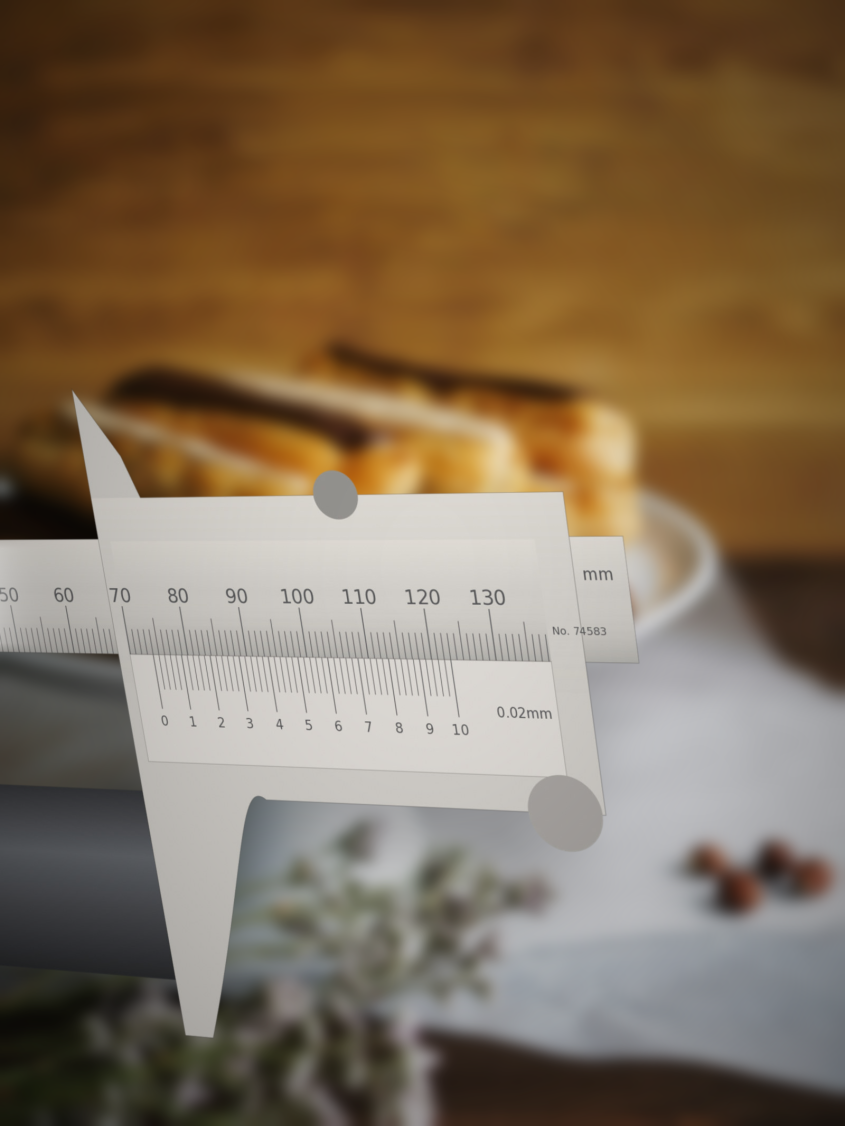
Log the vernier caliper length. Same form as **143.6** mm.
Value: **74.0** mm
